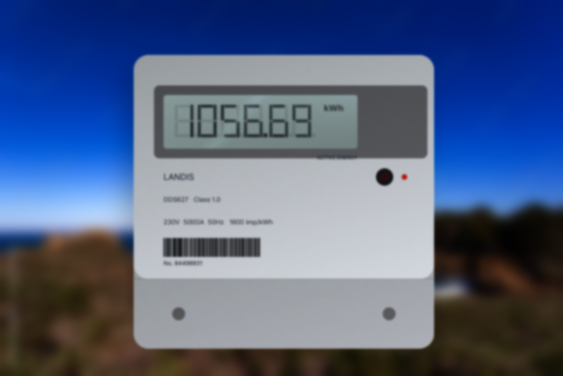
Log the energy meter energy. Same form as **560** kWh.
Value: **1056.69** kWh
